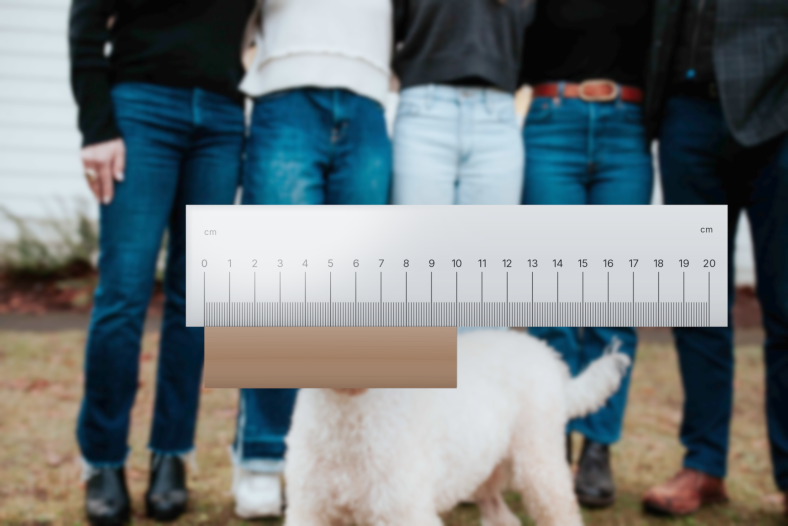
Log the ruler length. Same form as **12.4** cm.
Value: **10** cm
